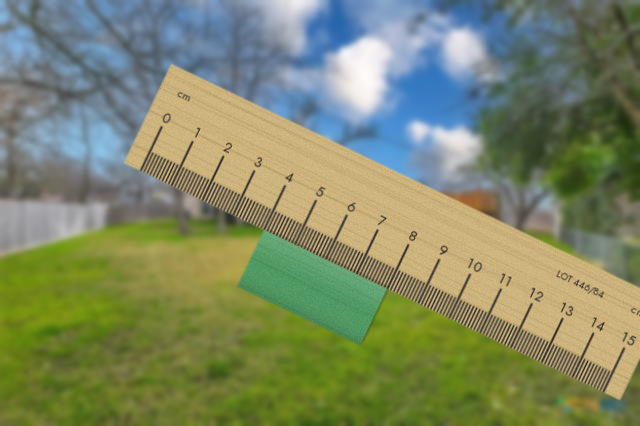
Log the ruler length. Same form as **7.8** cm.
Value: **4** cm
